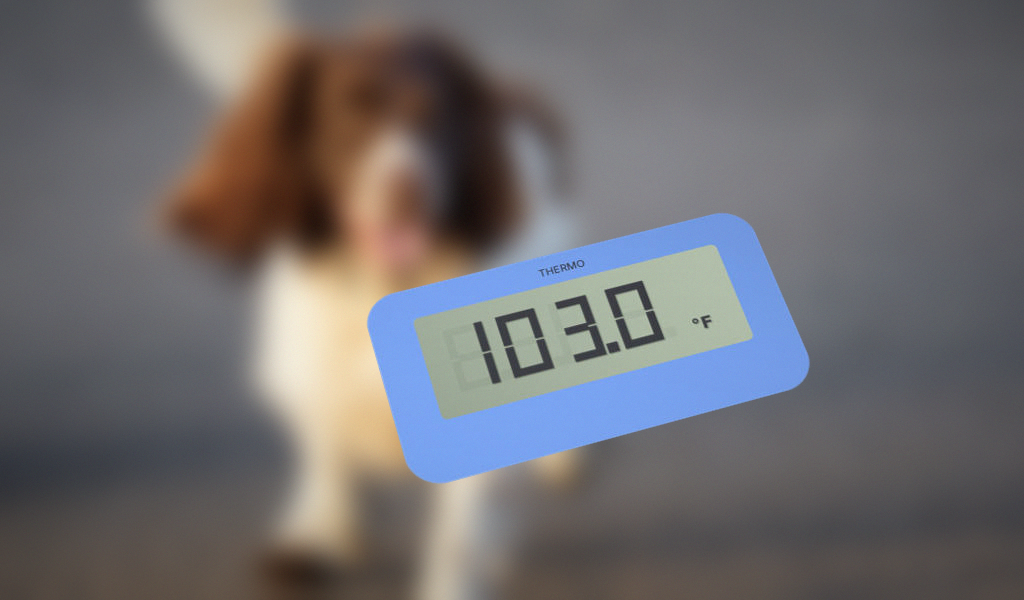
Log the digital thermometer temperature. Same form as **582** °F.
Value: **103.0** °F
